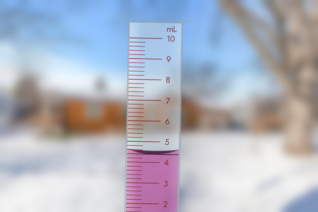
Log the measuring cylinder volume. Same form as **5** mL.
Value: **4.4** mL
